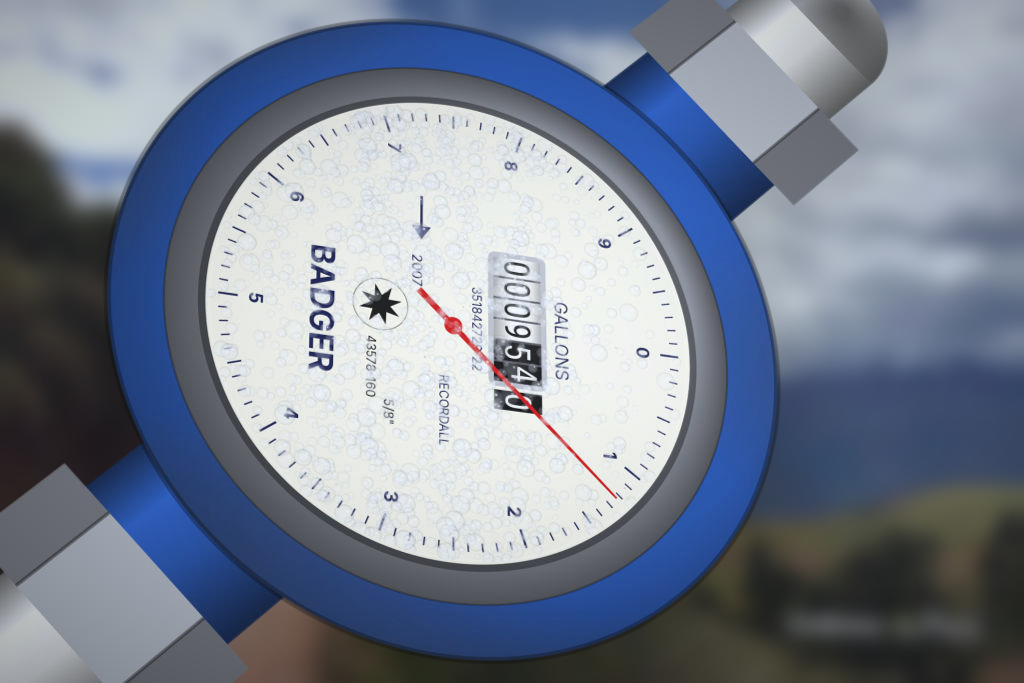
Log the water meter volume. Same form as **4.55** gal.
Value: **9541.2** gal
